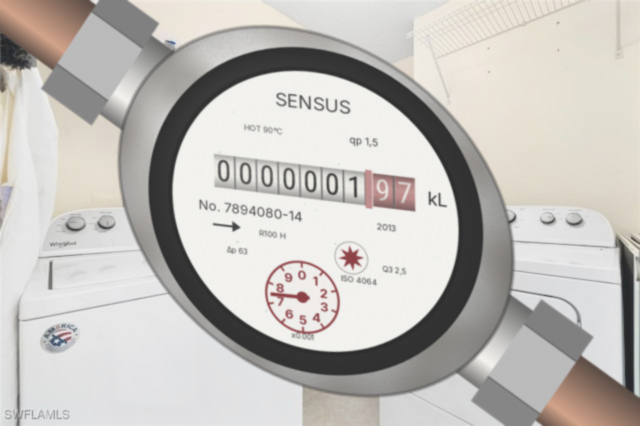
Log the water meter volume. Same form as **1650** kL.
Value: **1.977** kL
